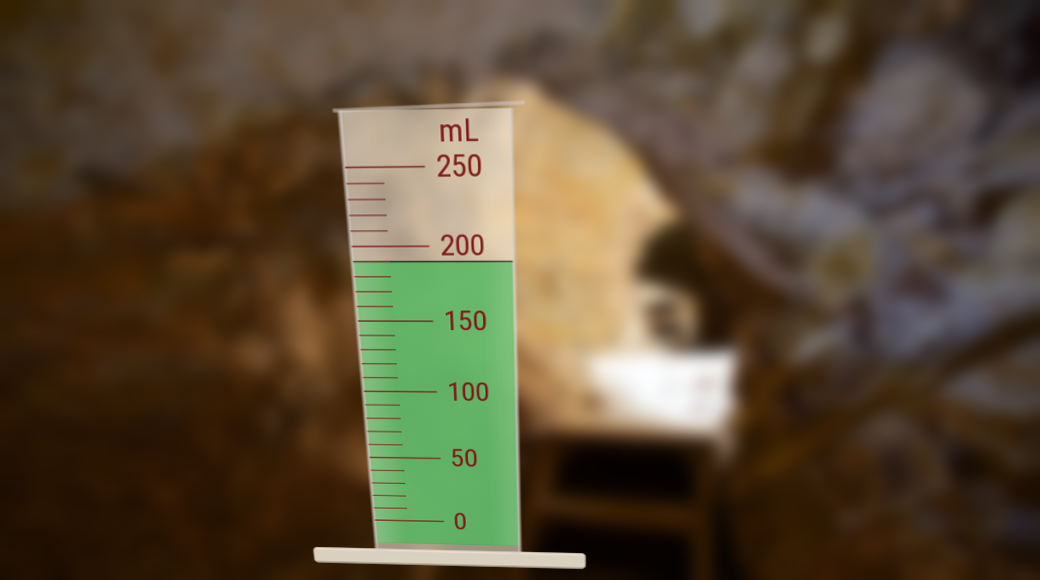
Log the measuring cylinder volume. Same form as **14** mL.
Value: **190** mL
